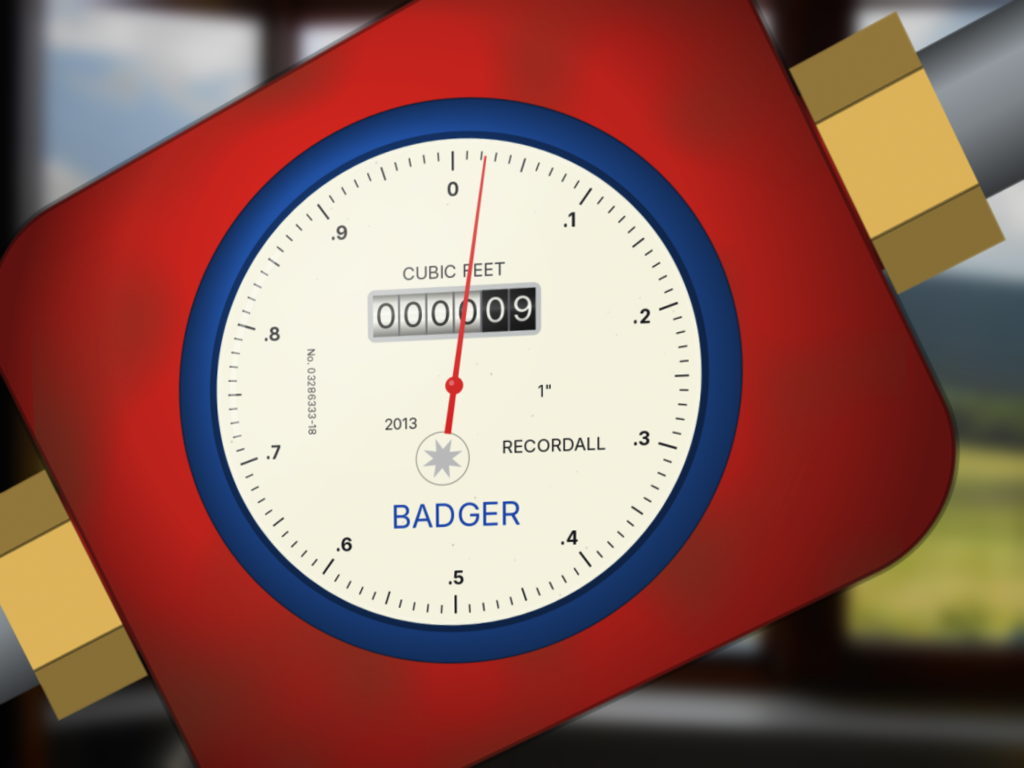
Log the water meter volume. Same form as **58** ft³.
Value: **9.02** ft³
